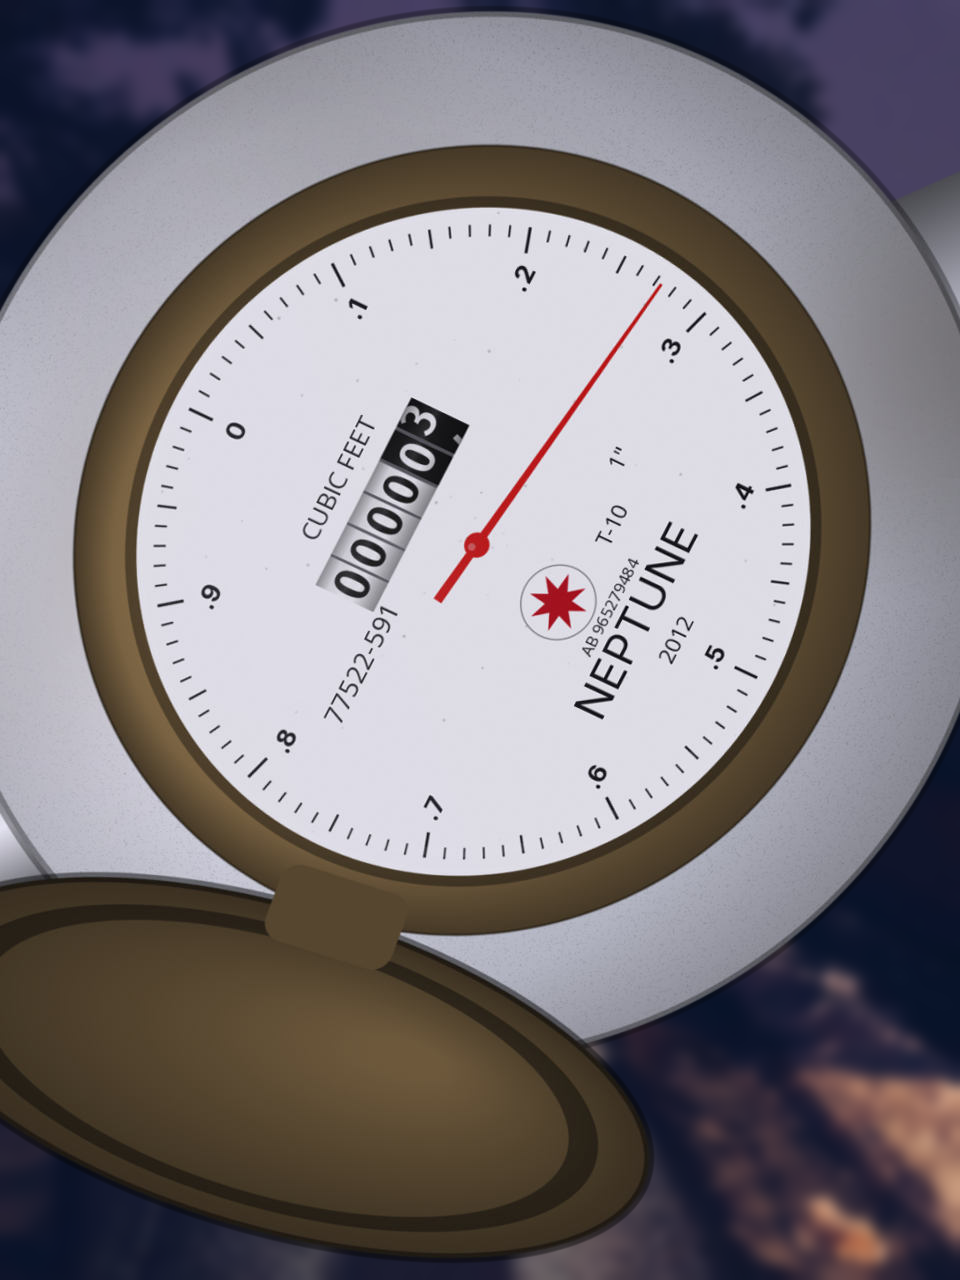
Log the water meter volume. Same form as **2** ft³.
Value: **3.27** ft³
